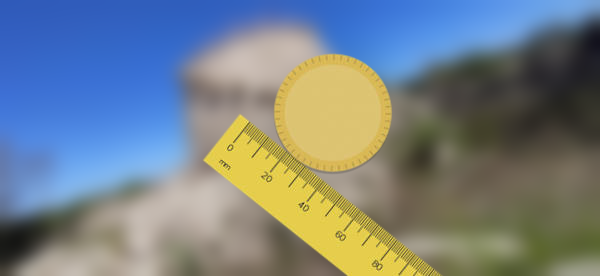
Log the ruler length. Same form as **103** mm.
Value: **50** mm
